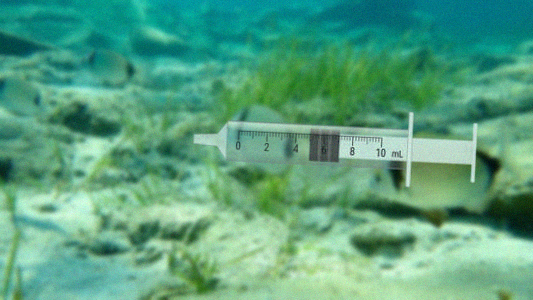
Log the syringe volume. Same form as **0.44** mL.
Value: **5** mL
